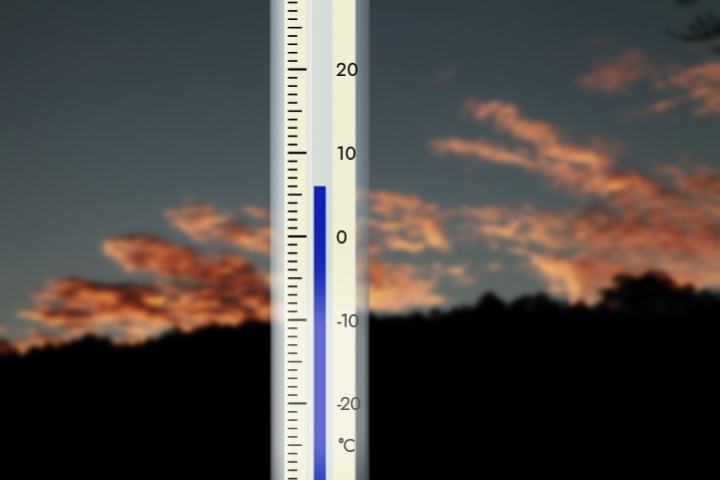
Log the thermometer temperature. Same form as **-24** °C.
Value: **6** °C
